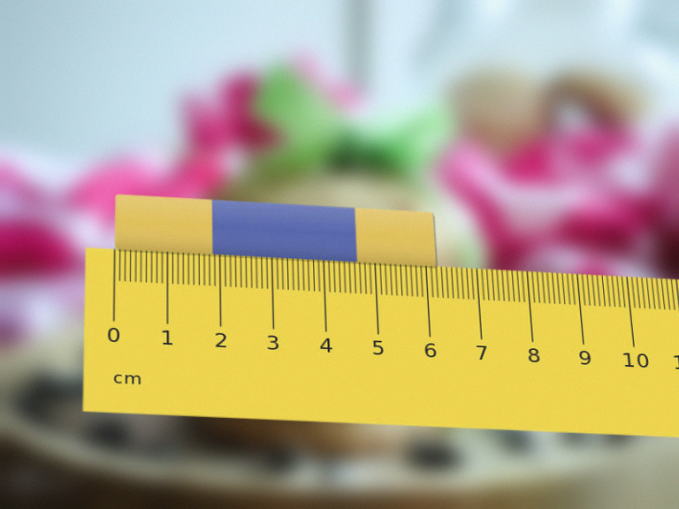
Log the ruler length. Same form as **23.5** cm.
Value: **6.2** cm
